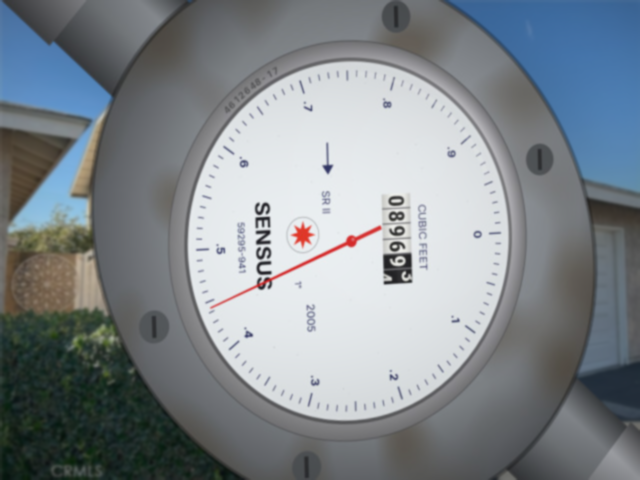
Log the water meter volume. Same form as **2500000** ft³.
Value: **89693.44** ft³
